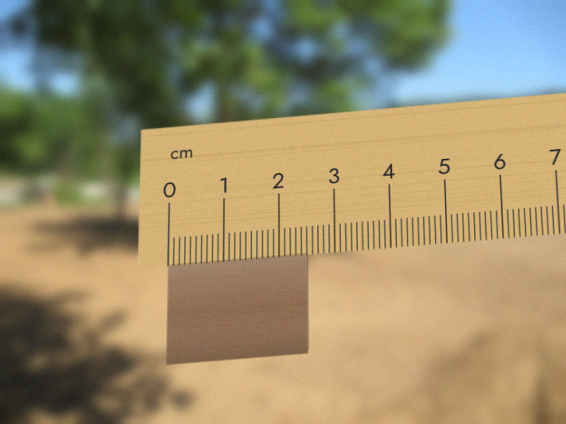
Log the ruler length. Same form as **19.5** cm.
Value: **2.5** cm
